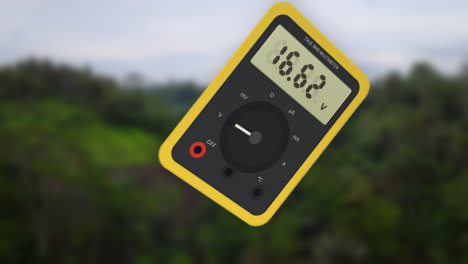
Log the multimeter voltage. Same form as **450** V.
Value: **16.62** V
